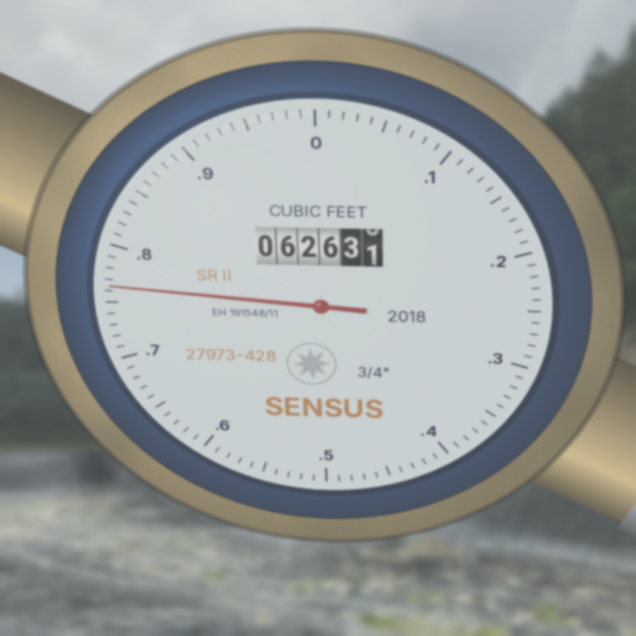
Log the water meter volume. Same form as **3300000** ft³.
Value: **62630.76** ft³
